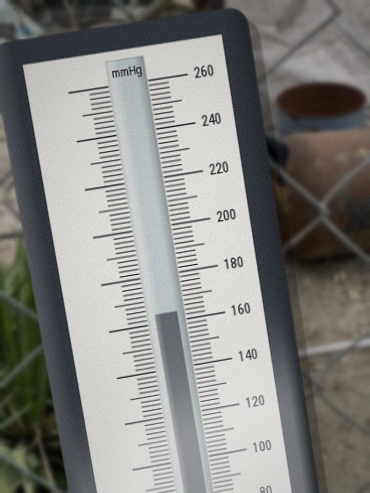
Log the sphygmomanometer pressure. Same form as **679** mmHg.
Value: **164** mmHg
